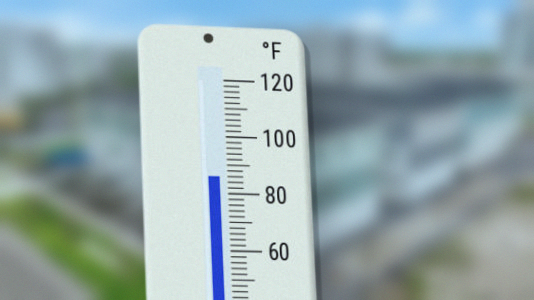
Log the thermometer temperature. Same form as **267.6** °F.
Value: **86** °F
